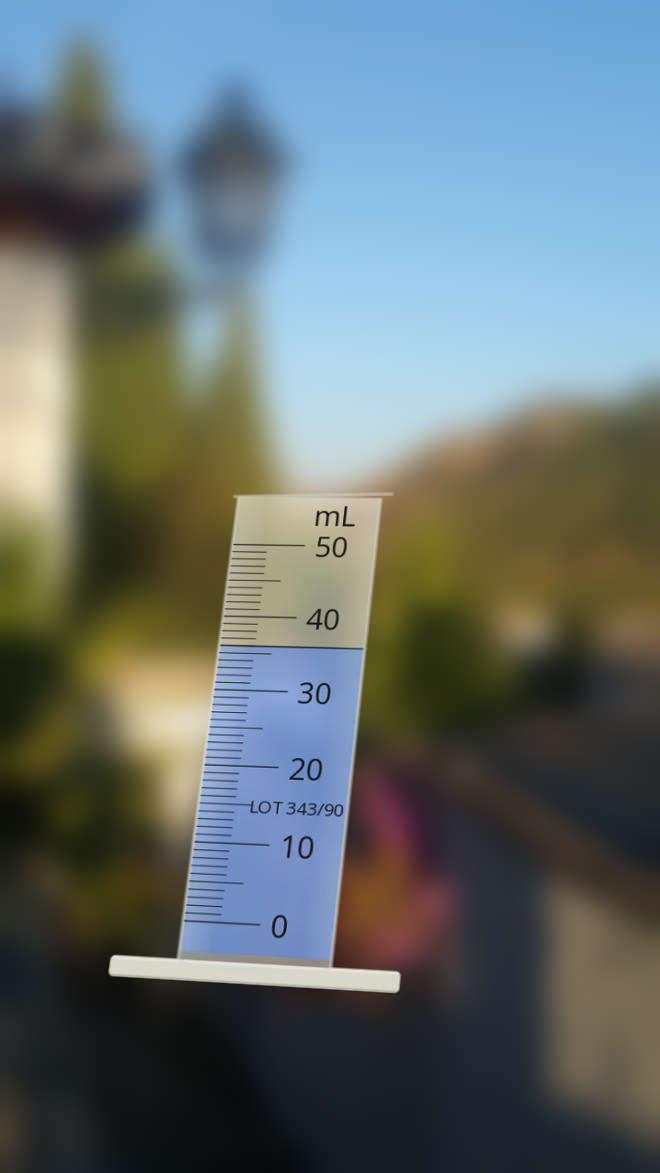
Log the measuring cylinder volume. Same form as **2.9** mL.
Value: **36** mL
